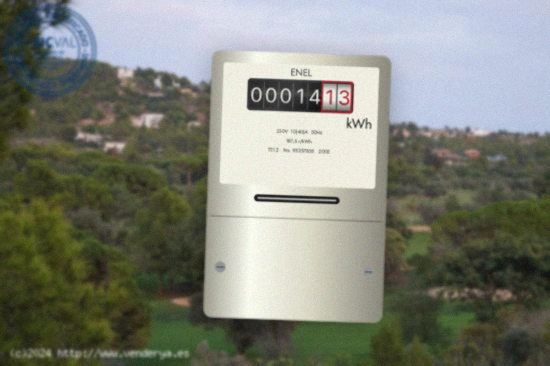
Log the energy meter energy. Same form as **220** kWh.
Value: **14.13** kWh
